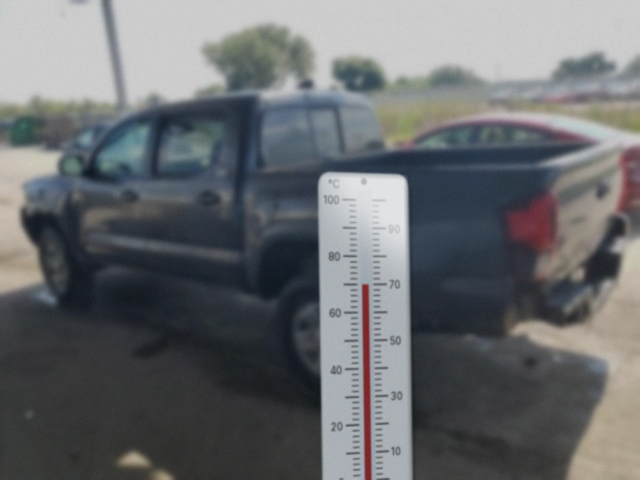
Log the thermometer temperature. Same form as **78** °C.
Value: **70** °C
